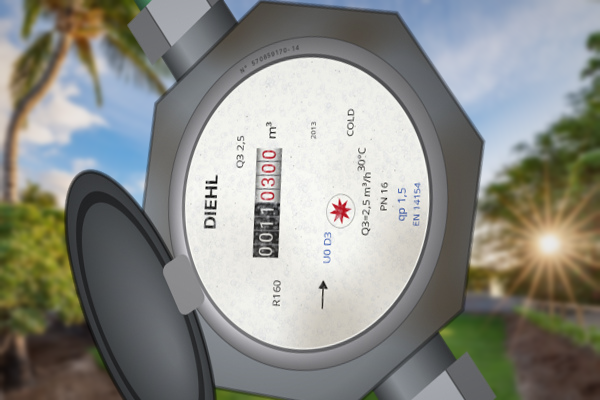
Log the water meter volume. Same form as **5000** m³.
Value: **11.0300** m³
